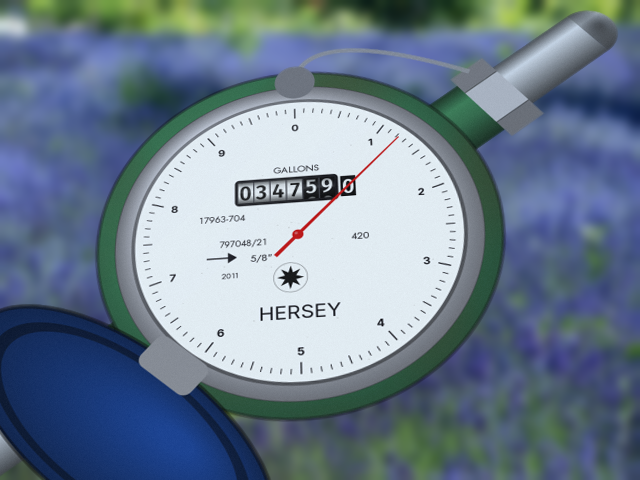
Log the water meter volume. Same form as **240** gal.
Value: **347591.2** gal
